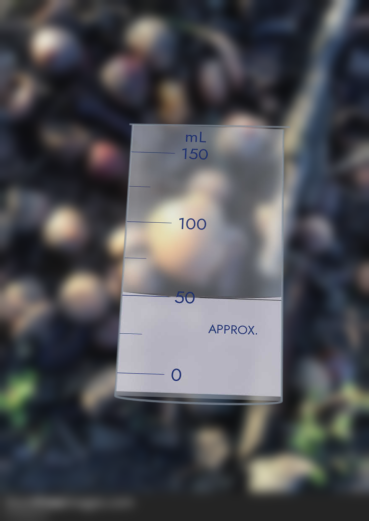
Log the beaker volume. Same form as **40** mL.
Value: **50** mL
